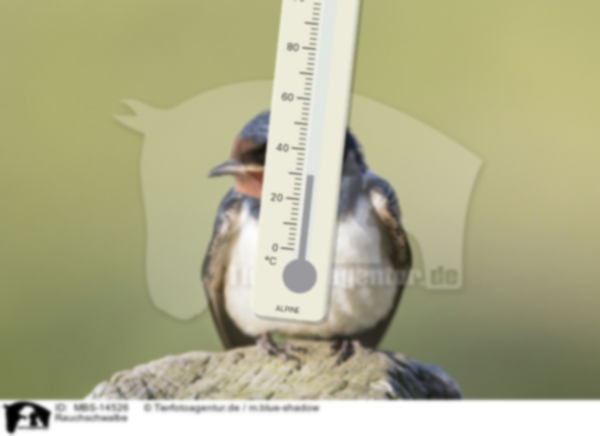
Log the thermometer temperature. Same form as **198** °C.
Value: **30** °C
